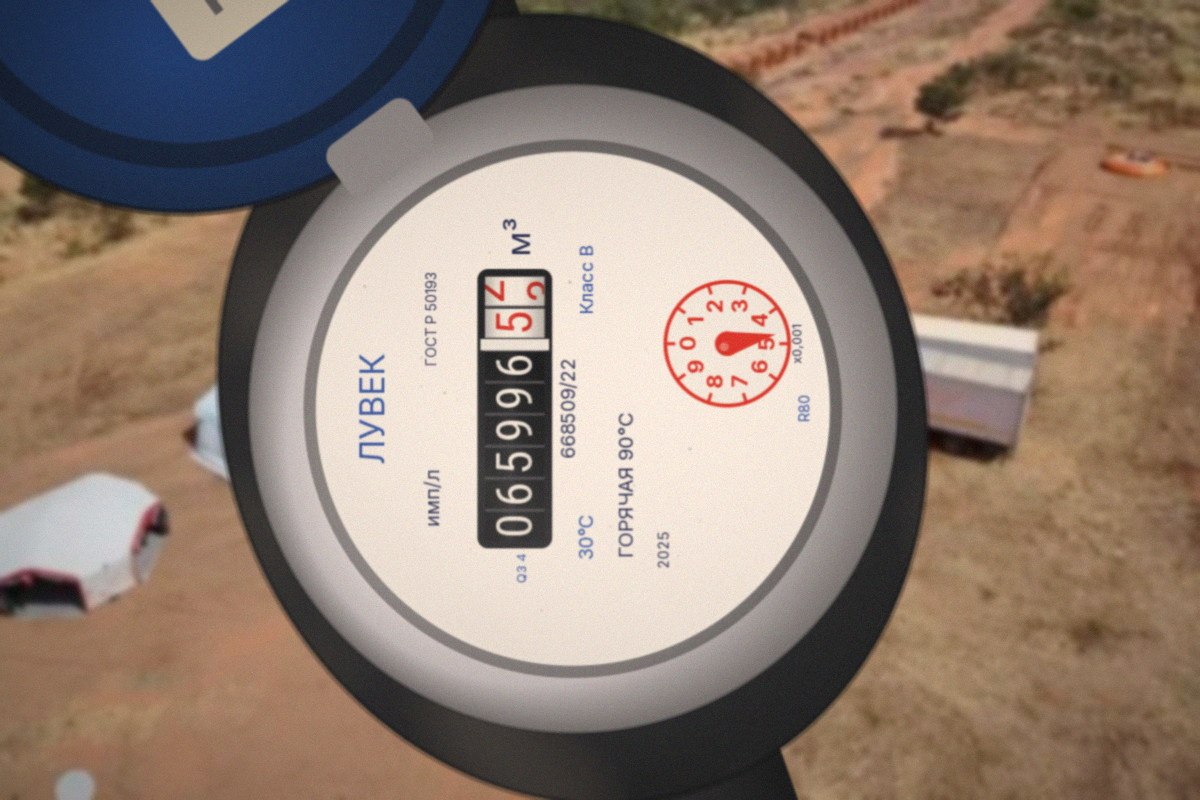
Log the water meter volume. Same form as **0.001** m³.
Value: **65996.524** m³
